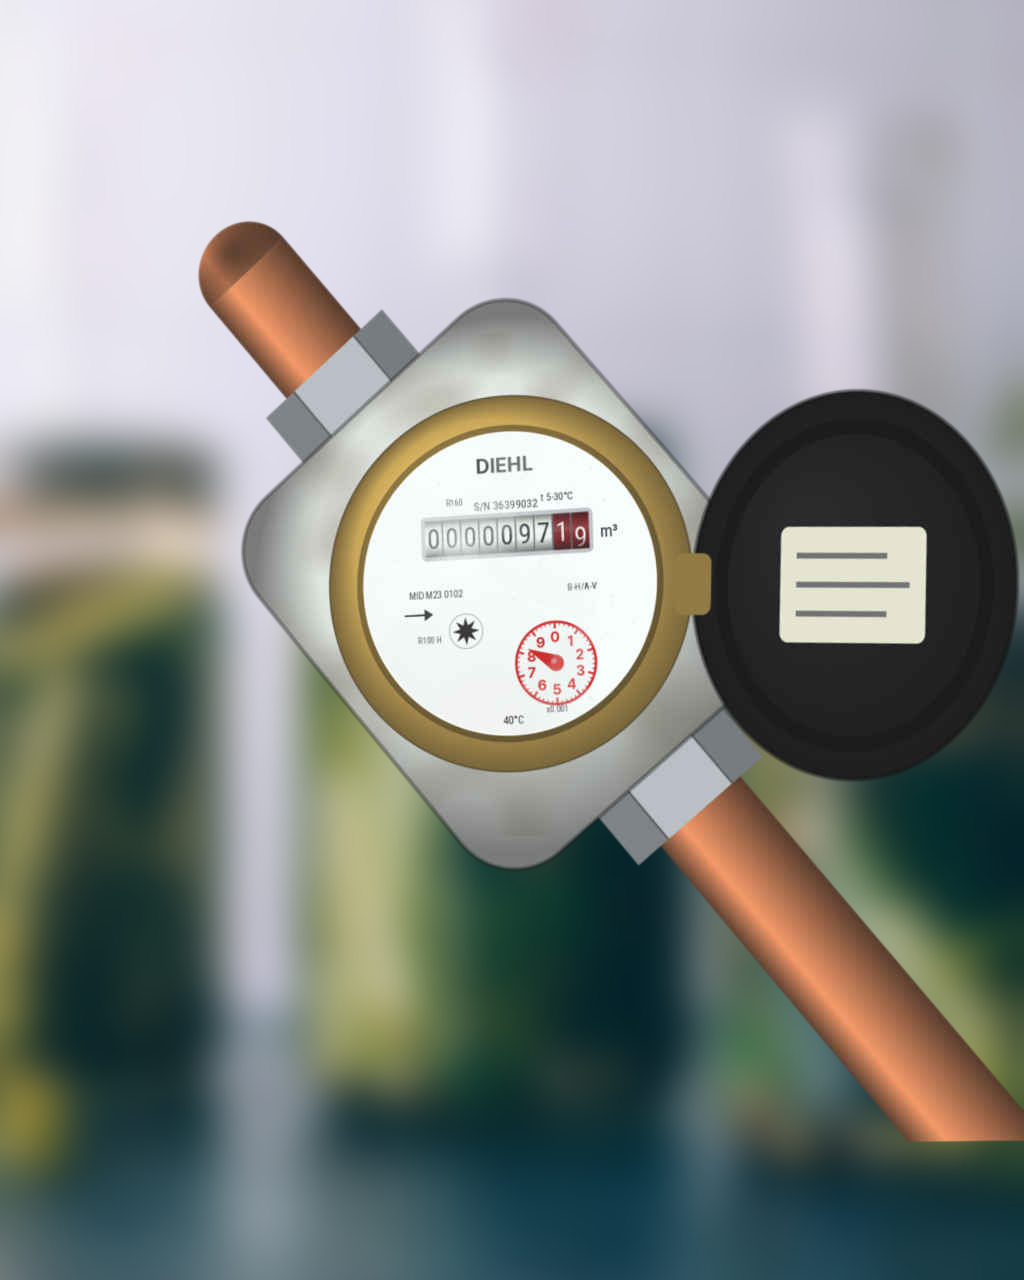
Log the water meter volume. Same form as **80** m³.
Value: **97.188** m³
